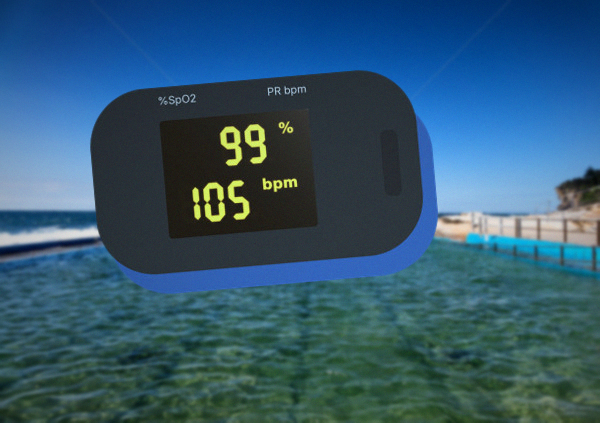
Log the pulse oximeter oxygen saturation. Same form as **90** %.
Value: **99** %
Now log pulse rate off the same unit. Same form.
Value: **105** bpm
